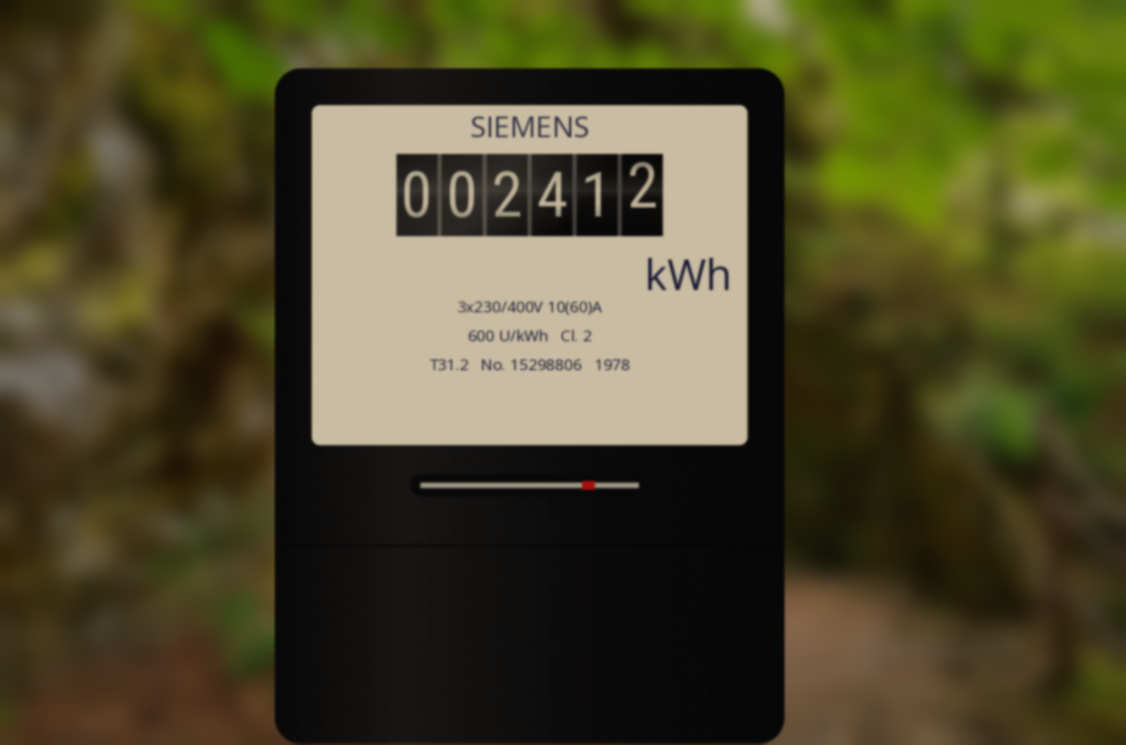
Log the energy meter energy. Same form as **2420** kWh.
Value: **2412** kWh
